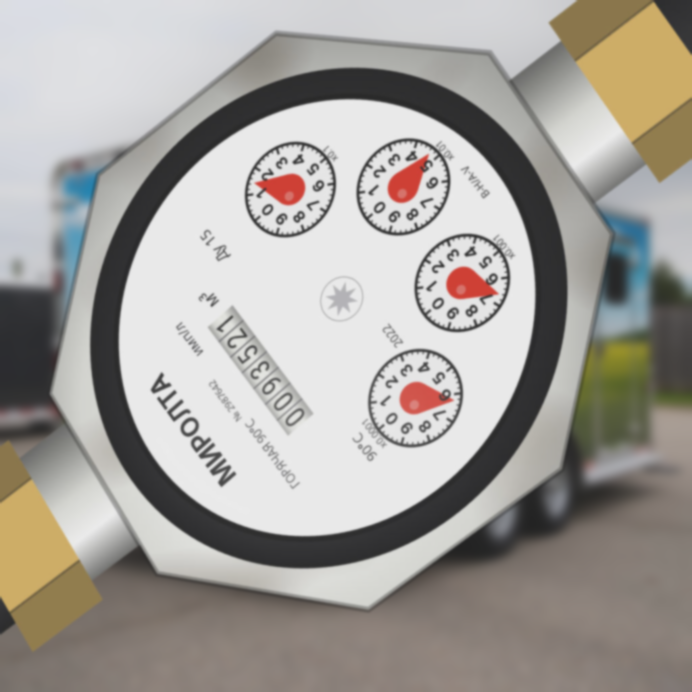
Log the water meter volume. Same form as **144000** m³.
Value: **93521.1466** m³
